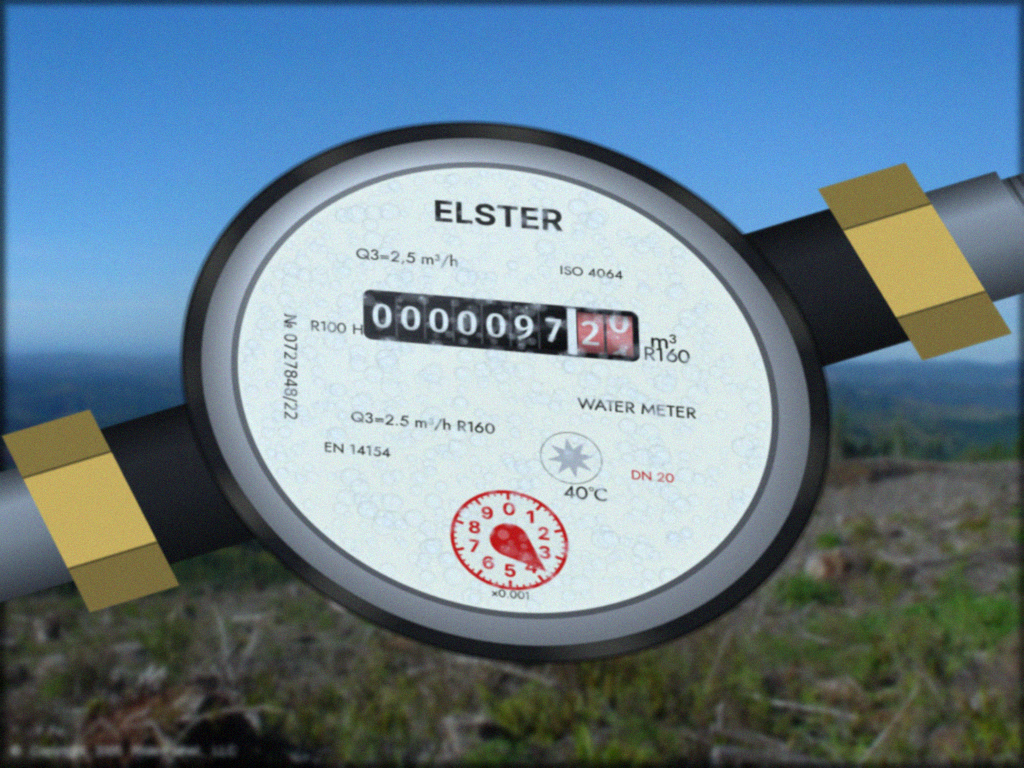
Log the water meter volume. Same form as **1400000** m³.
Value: **97.203** m³
